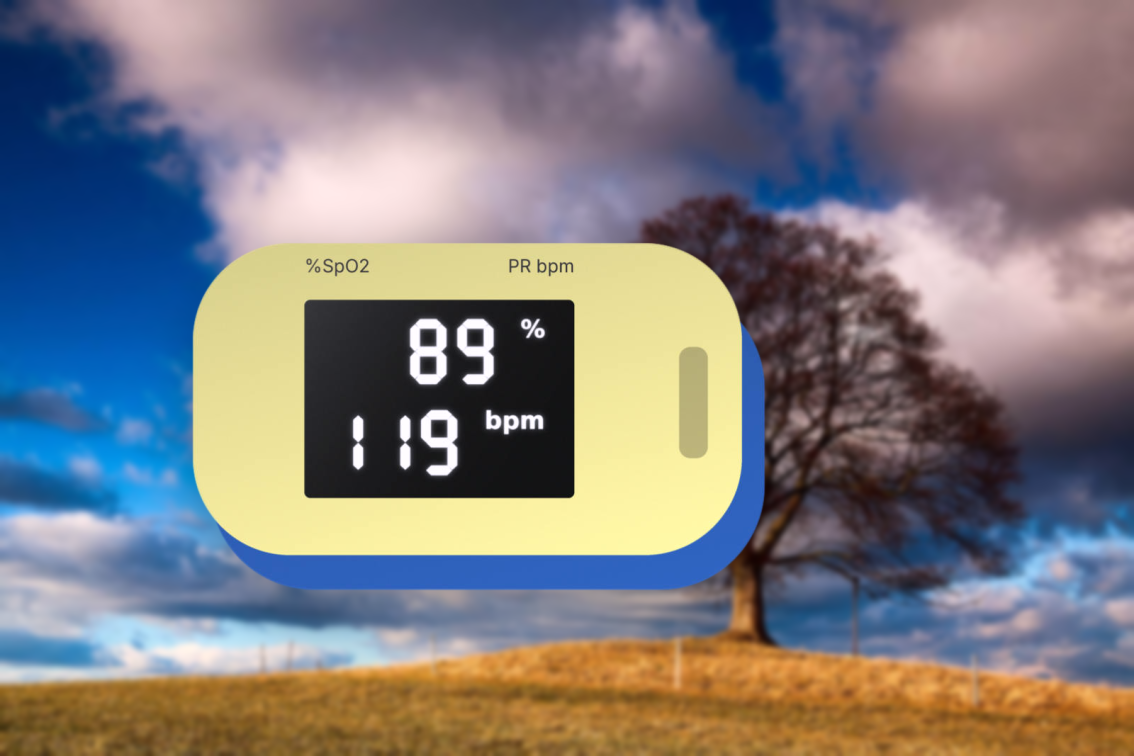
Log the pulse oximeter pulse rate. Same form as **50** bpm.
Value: **119** bpm
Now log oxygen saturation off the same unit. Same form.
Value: **89** %
